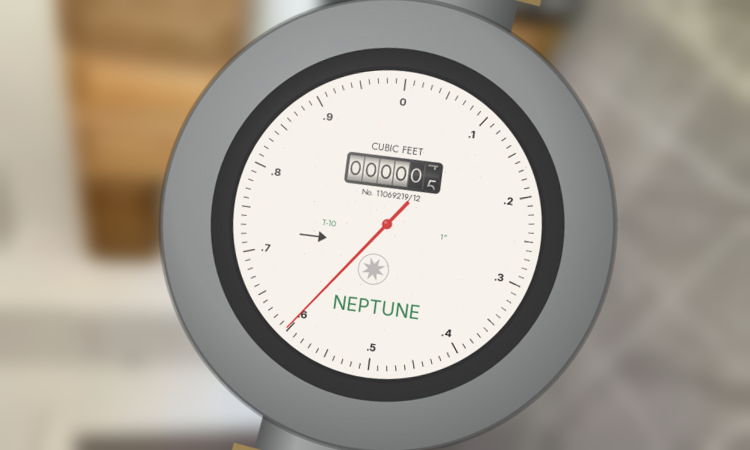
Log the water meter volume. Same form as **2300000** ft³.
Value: **4.60** ft³
